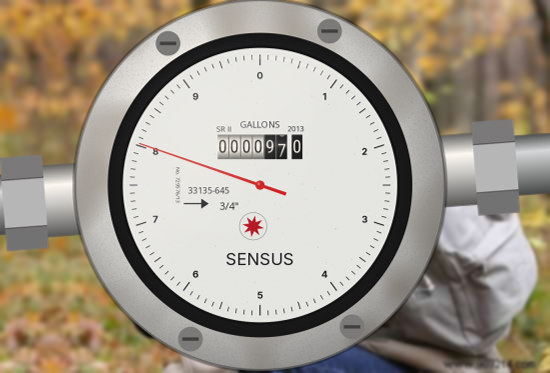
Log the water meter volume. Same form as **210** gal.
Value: **968.0** gal
